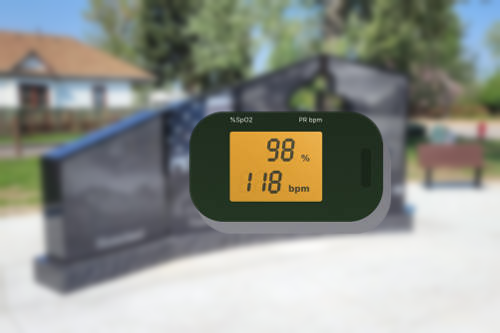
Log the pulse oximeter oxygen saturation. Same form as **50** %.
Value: **98** %
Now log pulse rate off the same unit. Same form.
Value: **118** bpm
